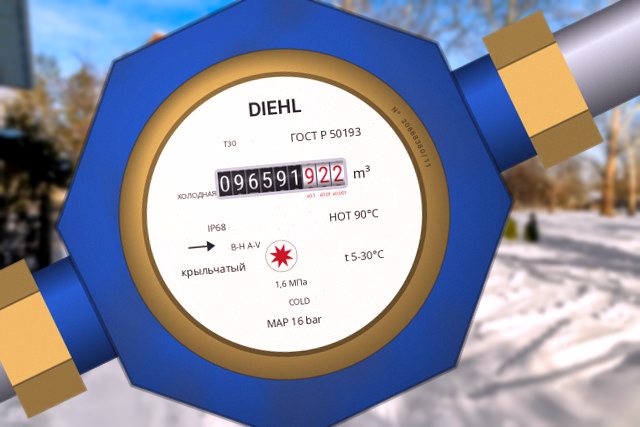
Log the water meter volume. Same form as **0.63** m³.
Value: **96591.922** m³
